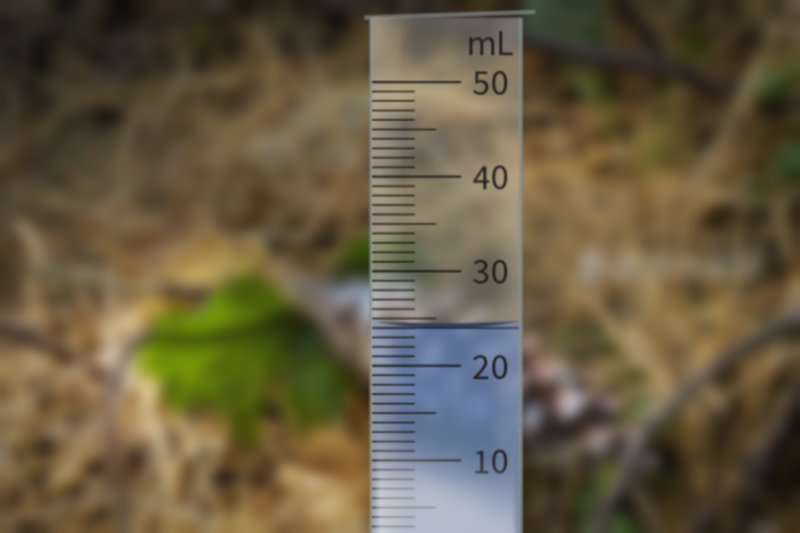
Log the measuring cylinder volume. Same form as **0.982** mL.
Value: **24** mL
